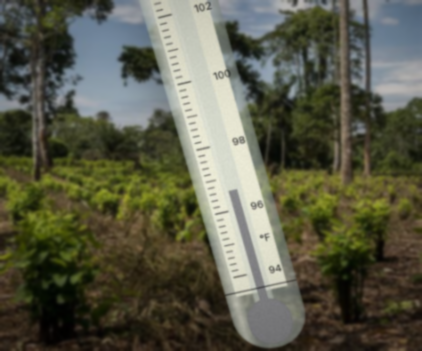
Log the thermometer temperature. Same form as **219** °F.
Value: **96.6** °F
